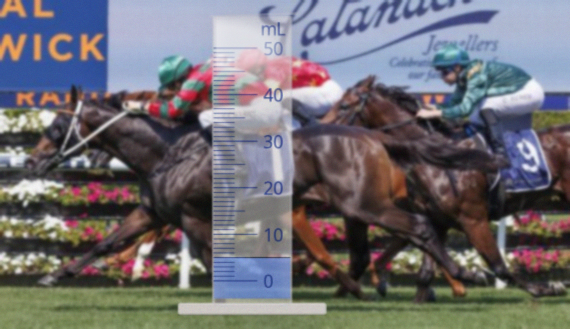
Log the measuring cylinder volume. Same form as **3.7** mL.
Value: **5** mL
